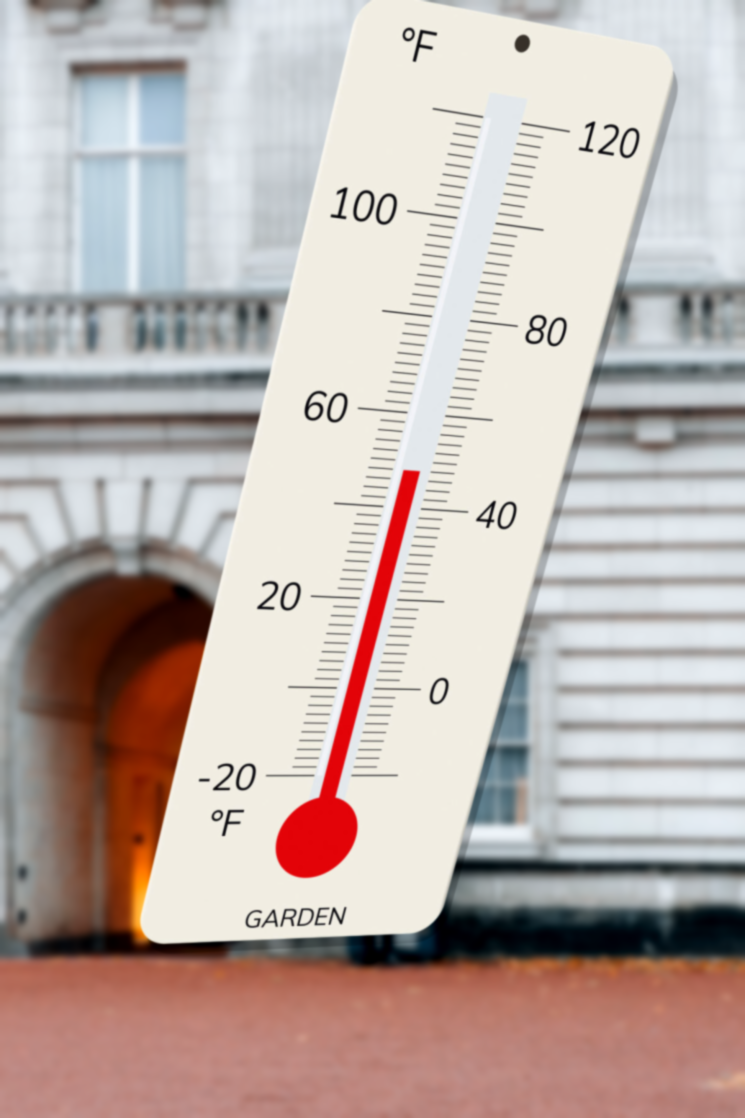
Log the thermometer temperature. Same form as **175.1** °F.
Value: **48** °F
